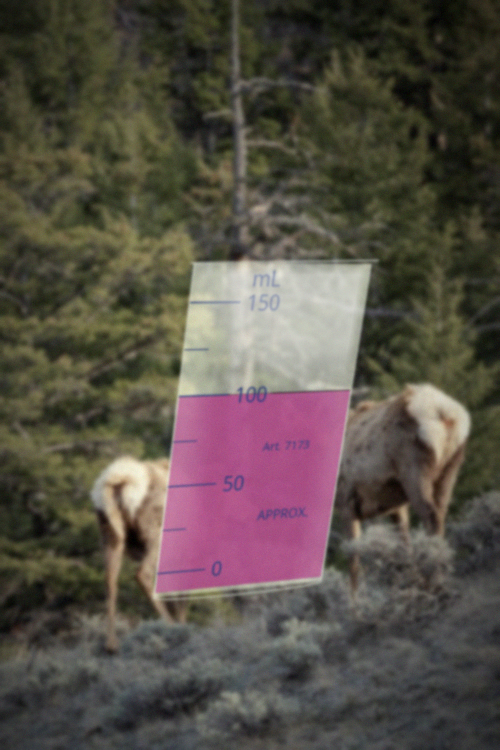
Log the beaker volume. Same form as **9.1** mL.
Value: **100** mL
